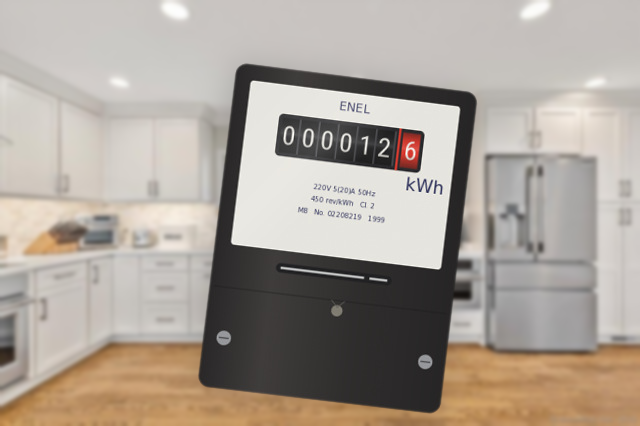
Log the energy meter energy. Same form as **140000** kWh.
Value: **12.6** kWh
